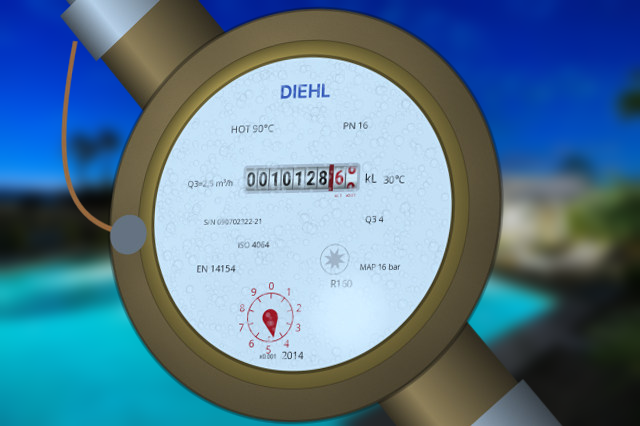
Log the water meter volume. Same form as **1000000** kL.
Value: **10128.684** kL
